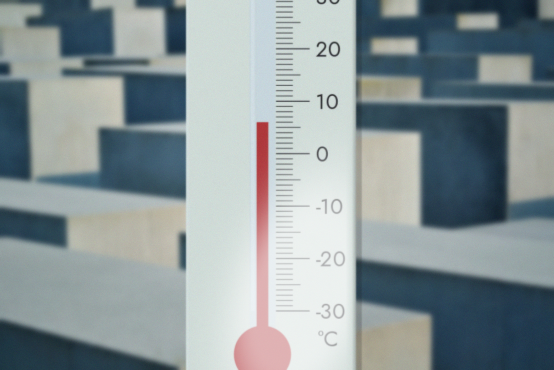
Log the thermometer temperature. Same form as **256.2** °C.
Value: **6** °C
